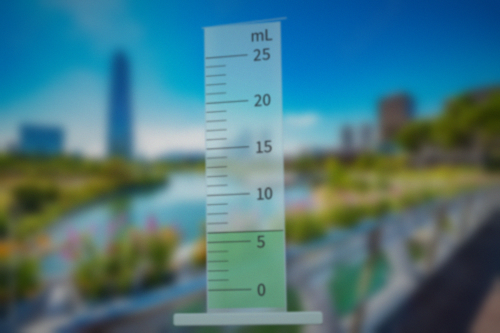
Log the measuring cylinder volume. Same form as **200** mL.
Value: **6** mL
